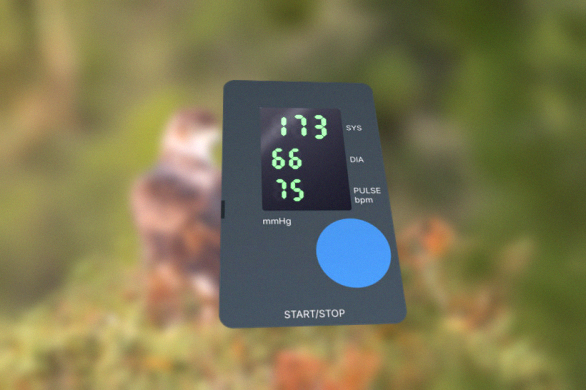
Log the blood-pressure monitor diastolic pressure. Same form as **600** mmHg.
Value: **66** mmHg
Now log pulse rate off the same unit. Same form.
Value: **75** bpm
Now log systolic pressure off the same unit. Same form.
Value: **173** mmHg
